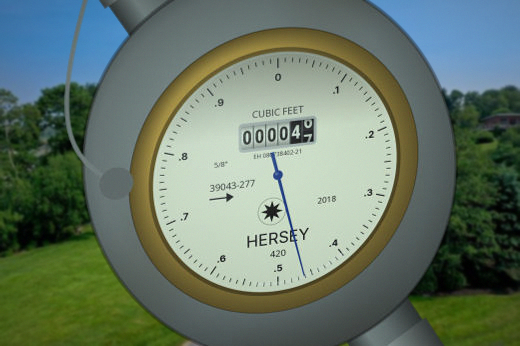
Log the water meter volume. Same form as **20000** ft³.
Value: **46.46** ft³
